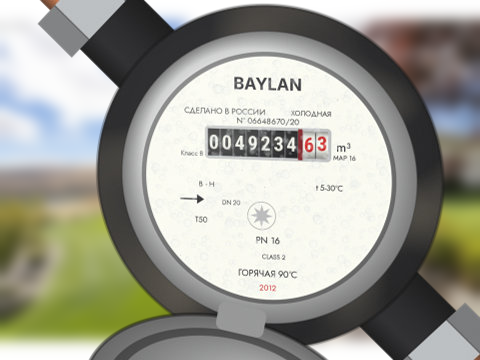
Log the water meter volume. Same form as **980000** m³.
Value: **49234.63** m³
